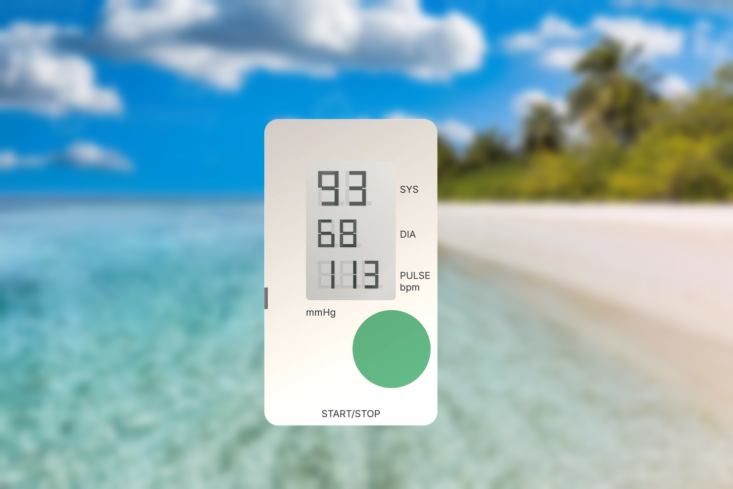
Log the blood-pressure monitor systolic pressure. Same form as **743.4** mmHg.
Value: **93** mmHg
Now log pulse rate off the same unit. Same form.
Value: **113** bpm
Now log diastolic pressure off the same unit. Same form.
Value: **68** mmHg
